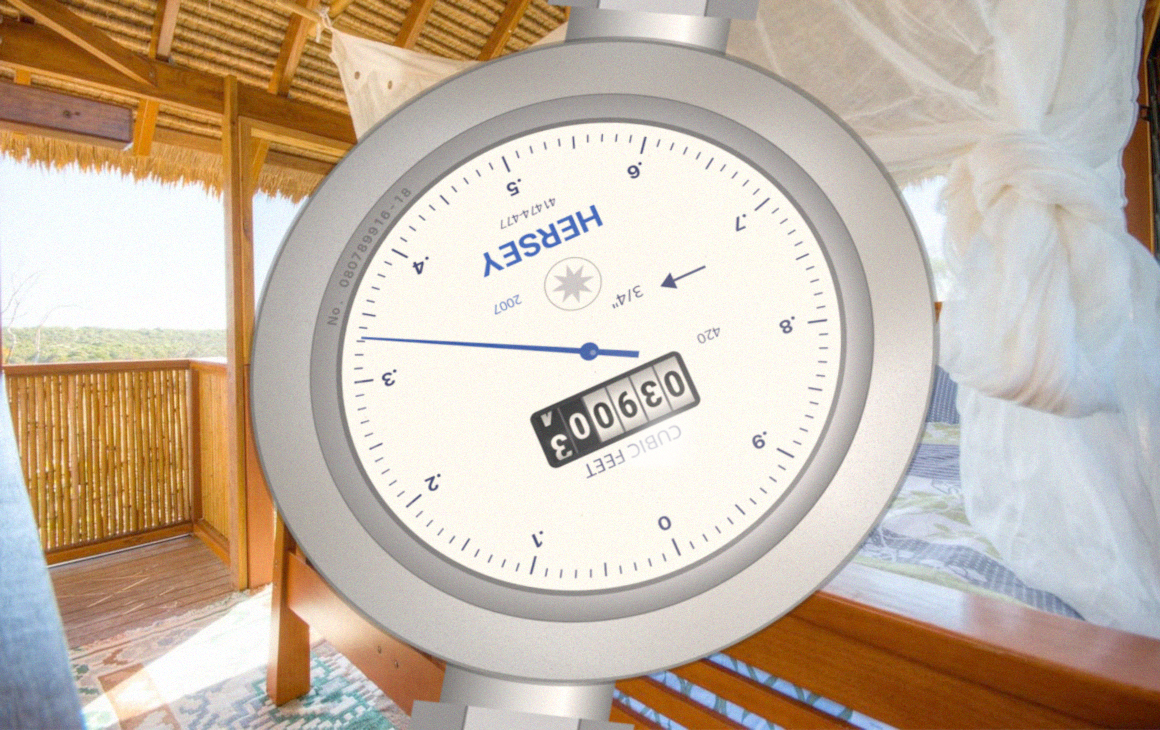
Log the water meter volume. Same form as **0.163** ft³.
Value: **39003.33** ft³
